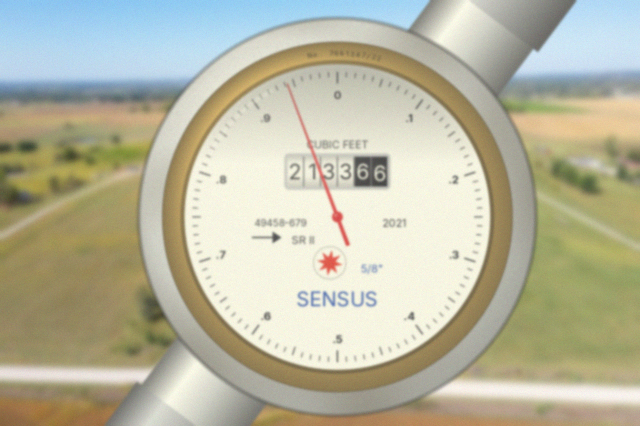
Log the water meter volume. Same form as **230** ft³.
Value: **213365.94** ft³
